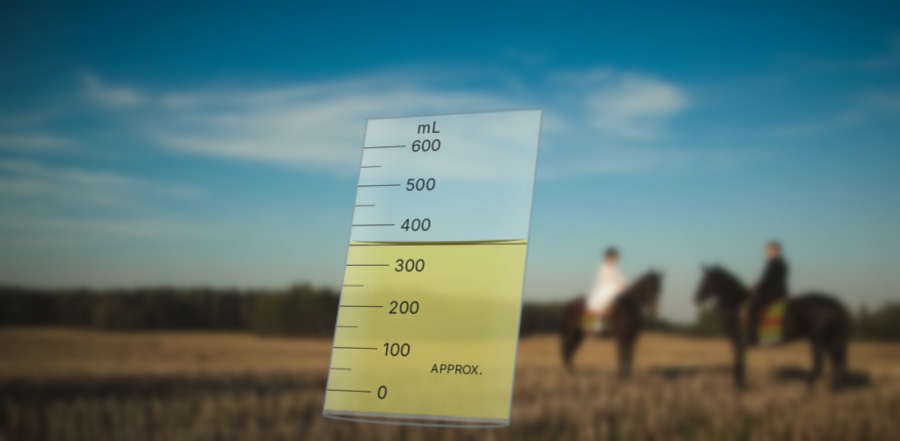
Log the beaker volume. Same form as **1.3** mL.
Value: **350** mL
